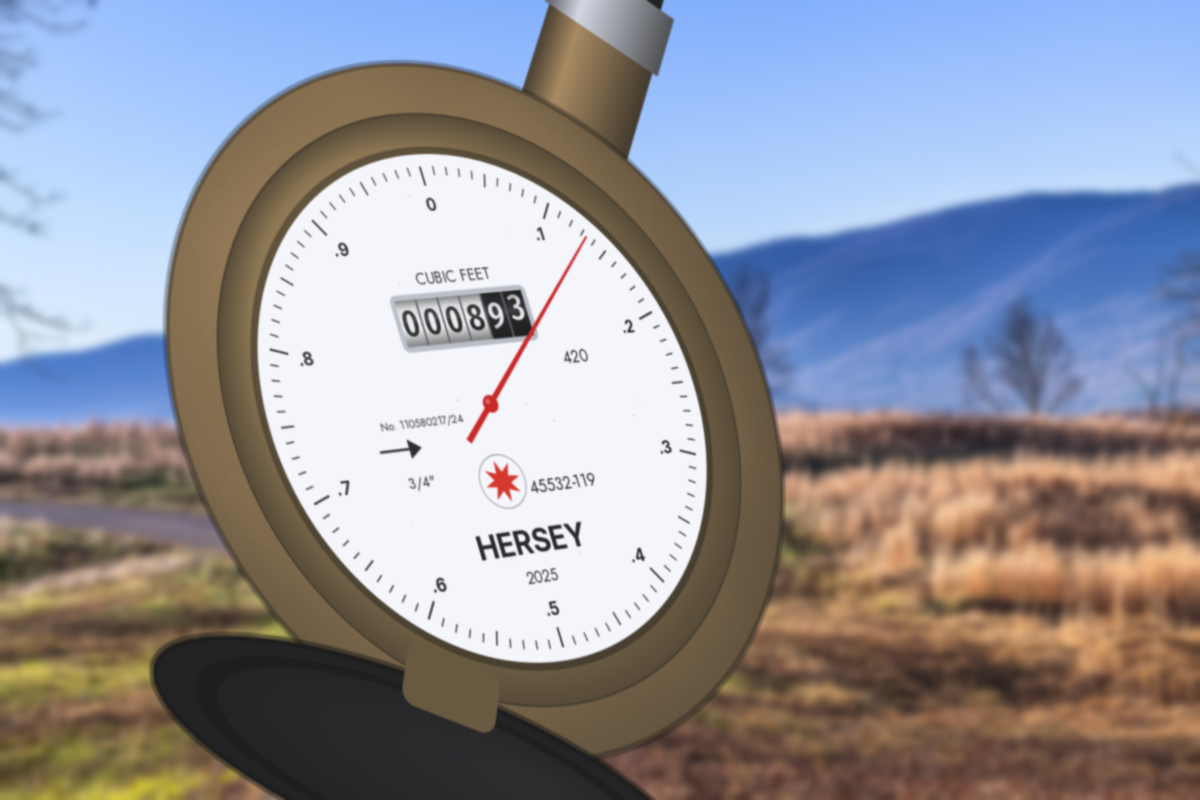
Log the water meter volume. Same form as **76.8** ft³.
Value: **893.13** ft³
